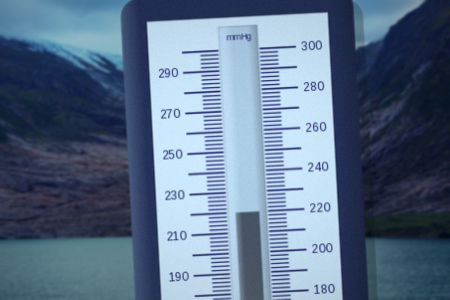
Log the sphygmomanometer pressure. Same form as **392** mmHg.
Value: **220** mmHg
